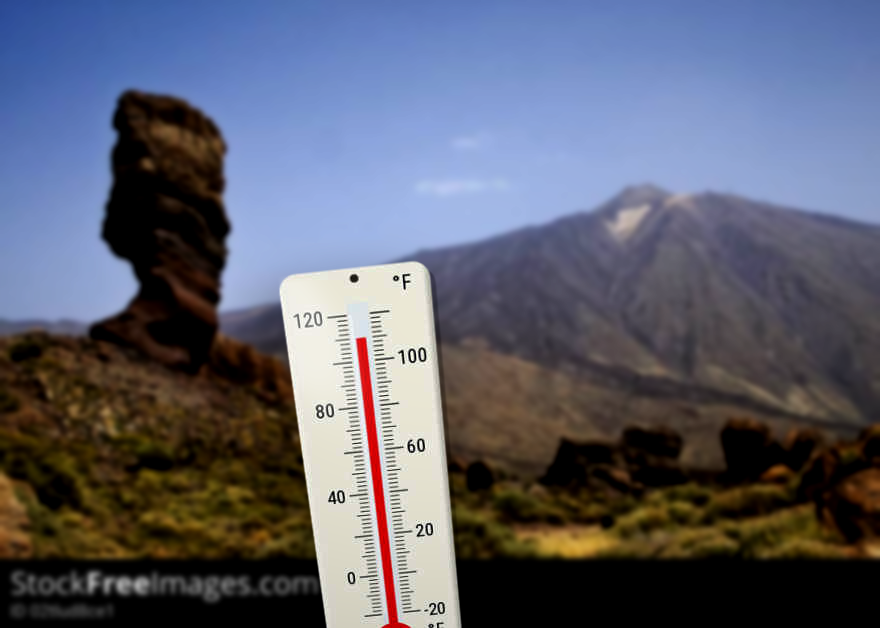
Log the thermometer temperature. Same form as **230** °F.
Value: **110** °F
